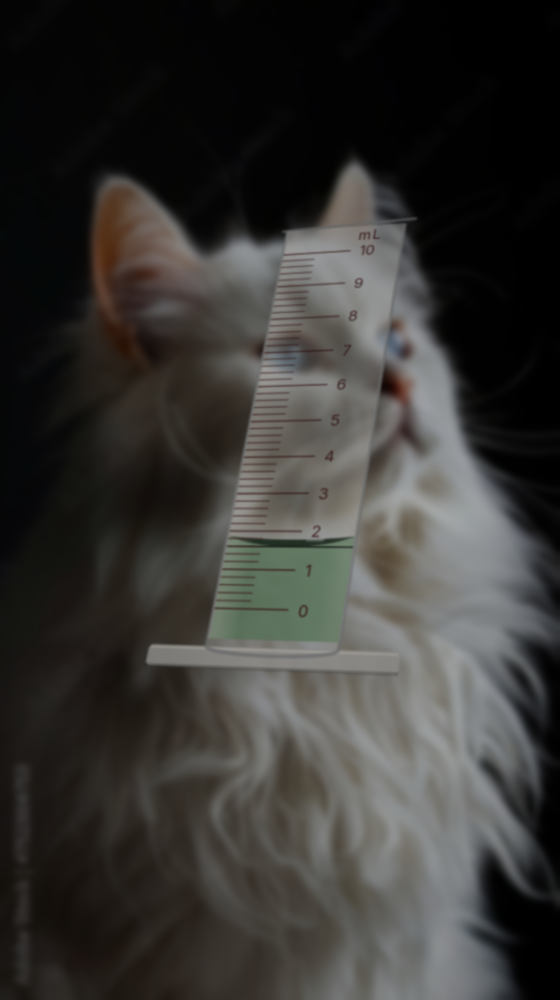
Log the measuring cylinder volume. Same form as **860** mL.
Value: **1.6** mL
